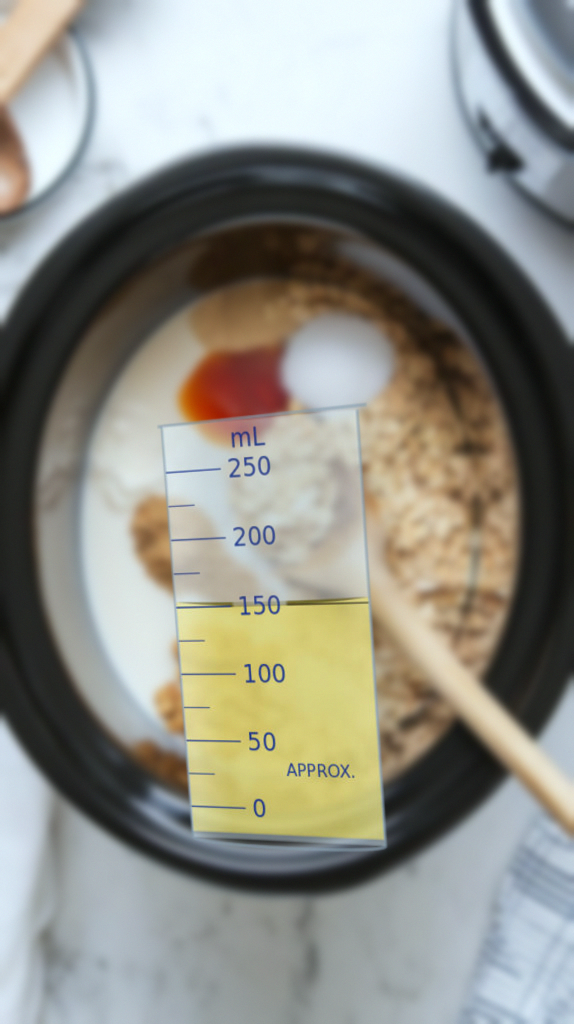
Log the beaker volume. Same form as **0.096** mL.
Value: **150** mL
